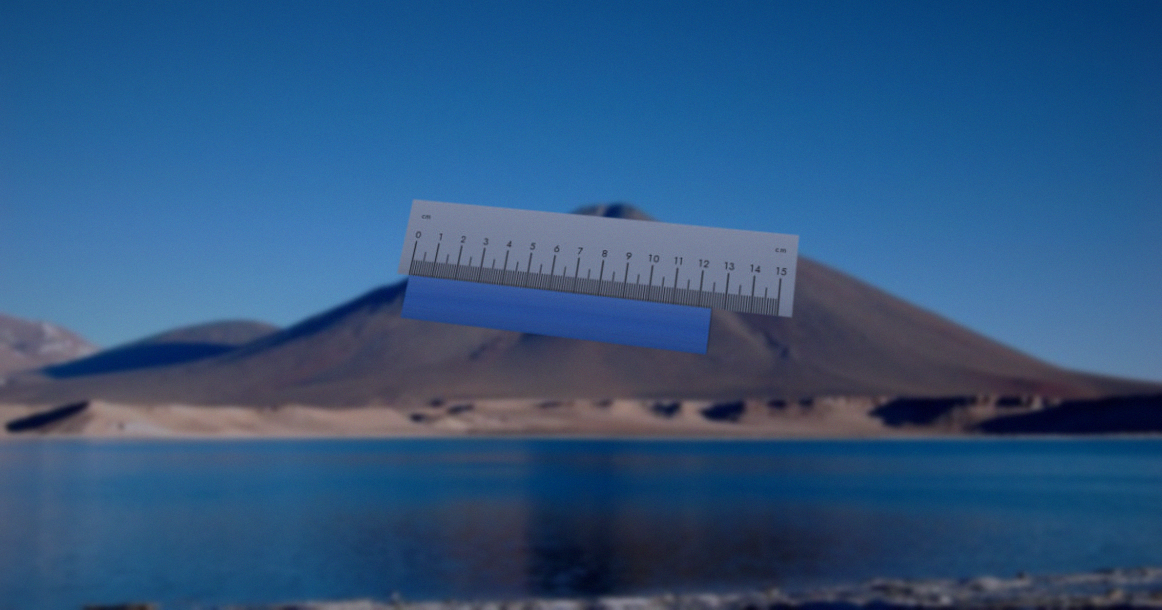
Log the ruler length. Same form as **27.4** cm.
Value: **12.5** cm
